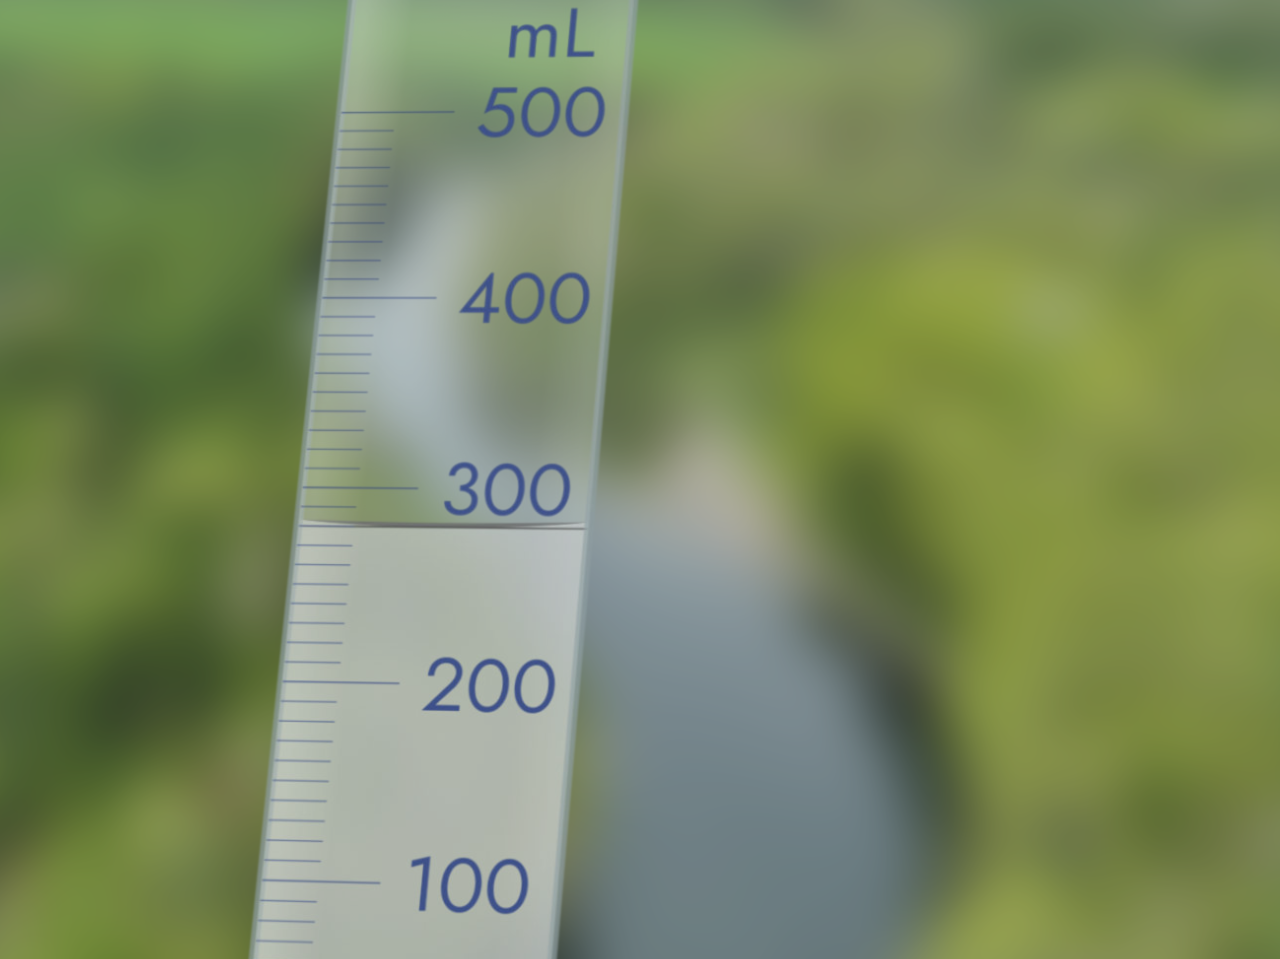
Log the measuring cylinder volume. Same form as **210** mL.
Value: **280** mL
